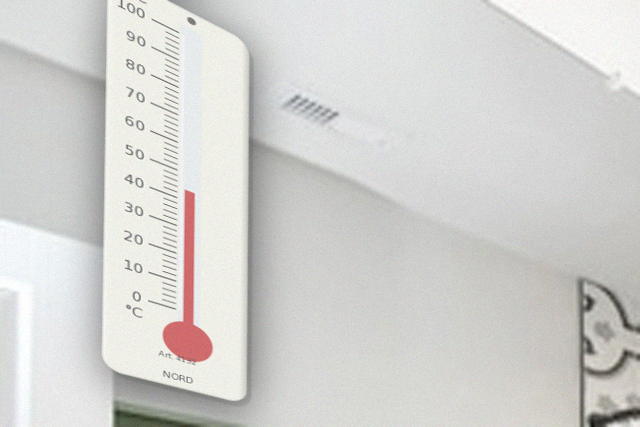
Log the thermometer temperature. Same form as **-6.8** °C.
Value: **44** °C
